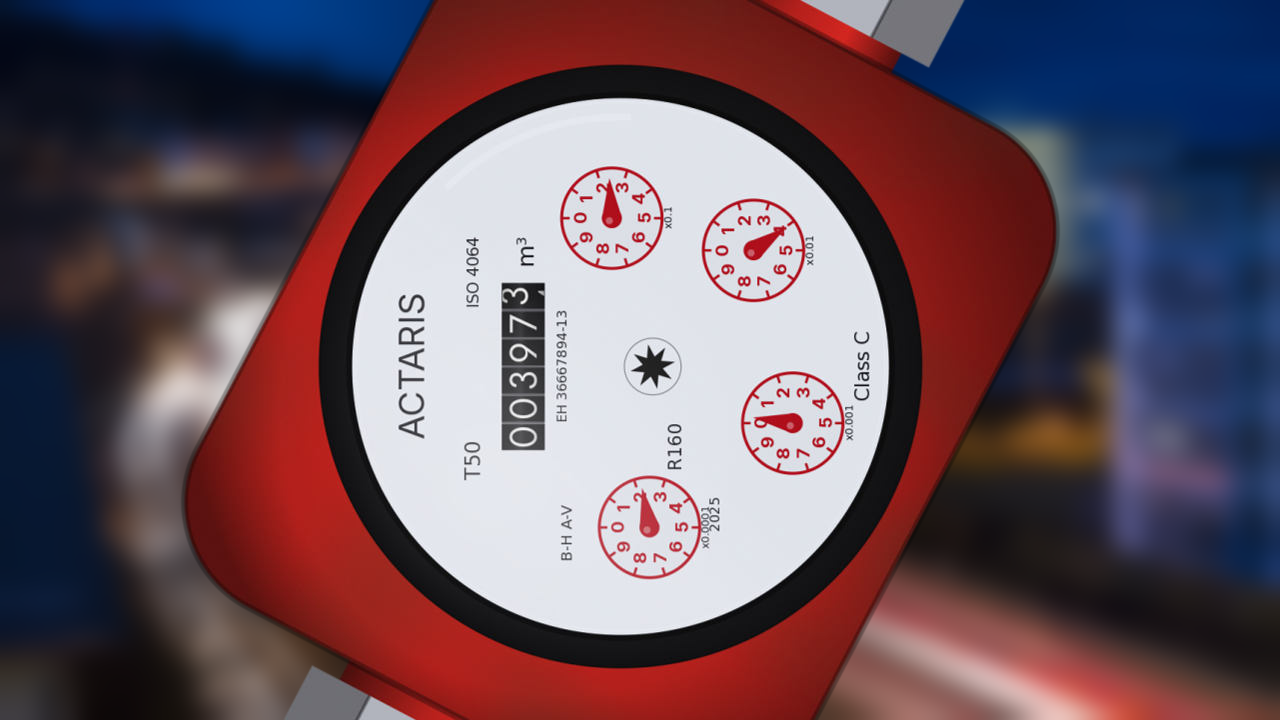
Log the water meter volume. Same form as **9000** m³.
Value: **3973.2402** m³
